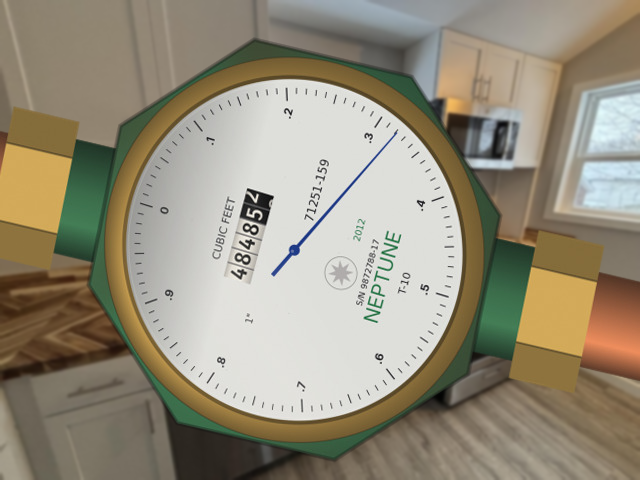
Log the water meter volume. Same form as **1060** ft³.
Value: **484852.32** ft³
